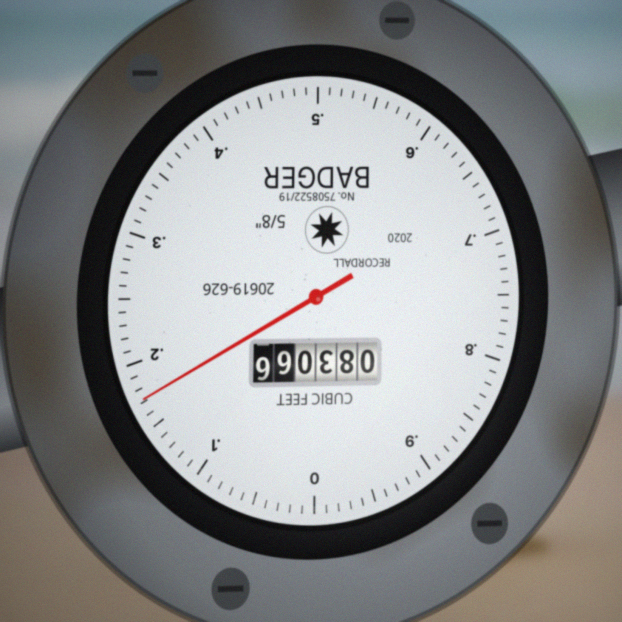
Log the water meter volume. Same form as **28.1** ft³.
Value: **83066.17** ft³
